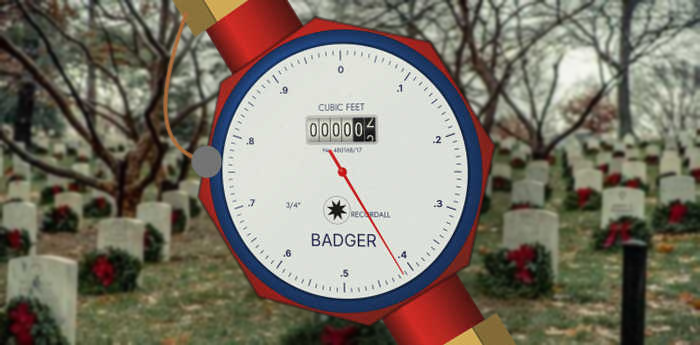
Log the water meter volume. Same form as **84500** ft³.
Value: **2.41** ft³
